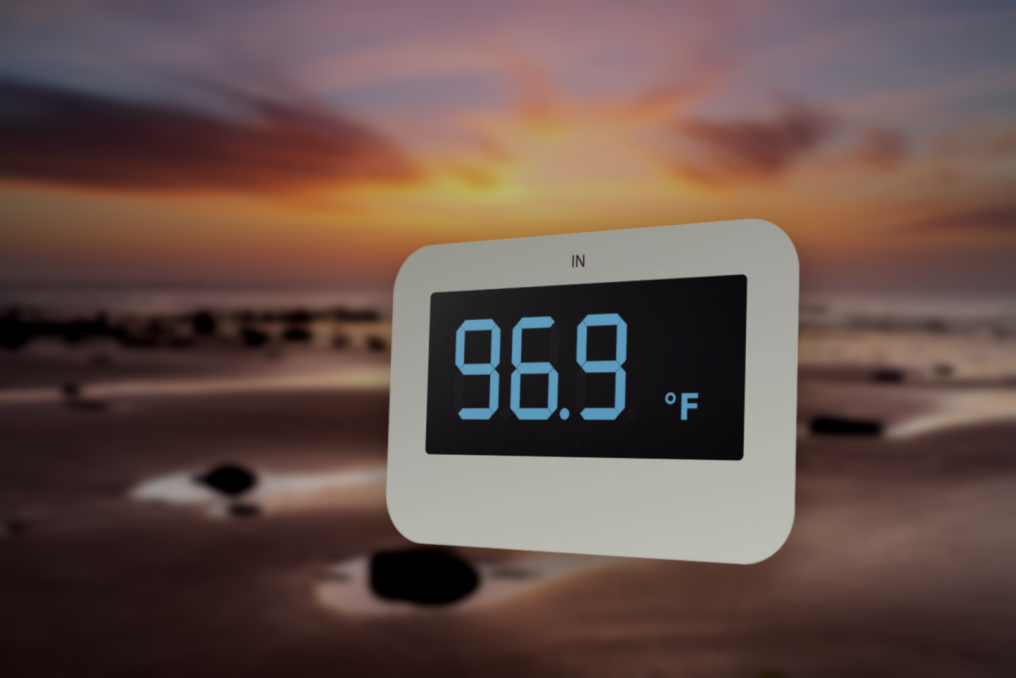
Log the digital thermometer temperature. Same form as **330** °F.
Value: **96.9** °F
